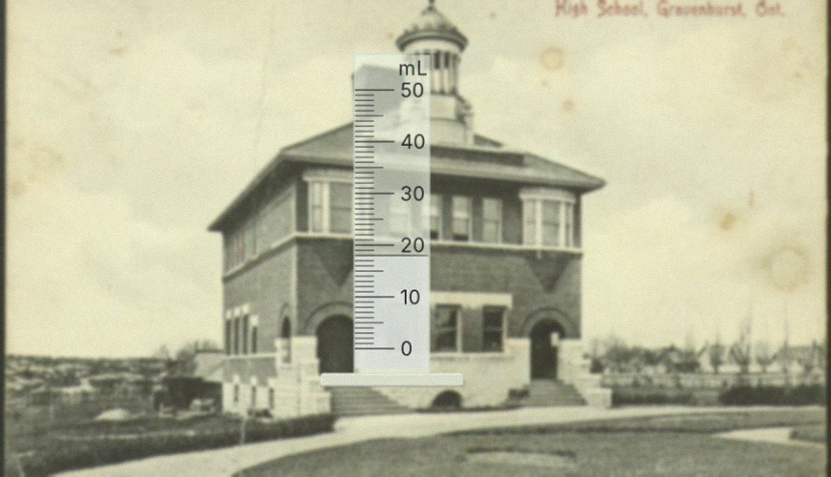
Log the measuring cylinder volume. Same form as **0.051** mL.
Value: **18** mL
